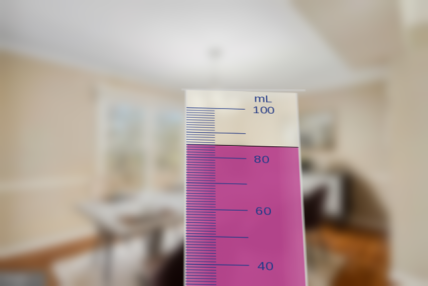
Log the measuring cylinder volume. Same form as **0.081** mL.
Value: **85** mL
